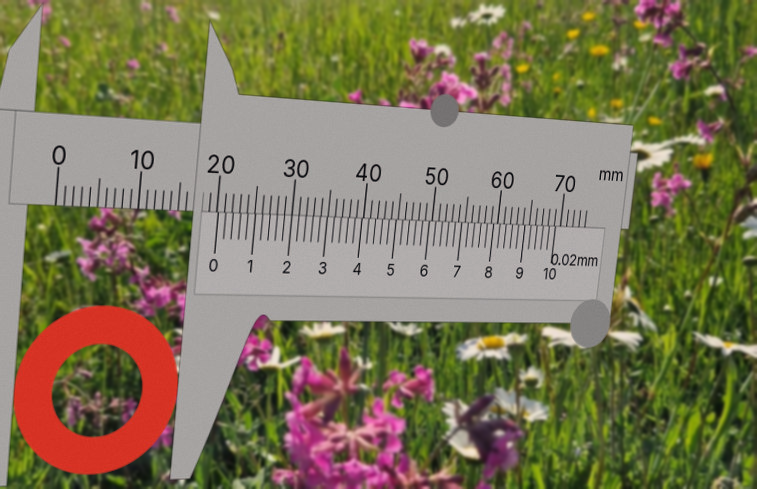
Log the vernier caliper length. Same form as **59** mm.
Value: **20.2** mm
